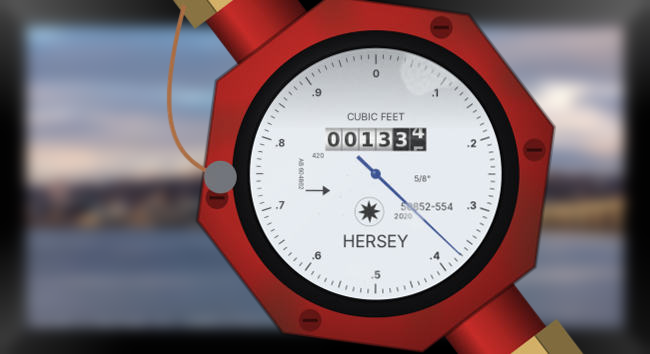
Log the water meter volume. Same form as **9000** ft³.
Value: **1334.37** ft³
